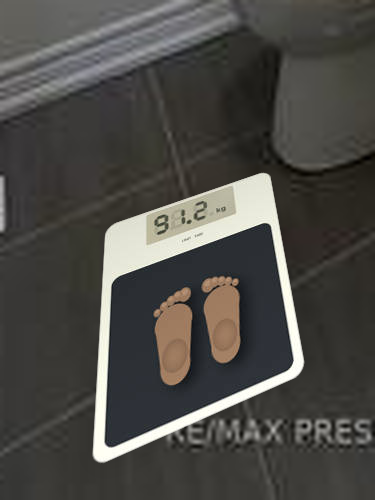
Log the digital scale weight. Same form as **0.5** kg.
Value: **91.2** kg
